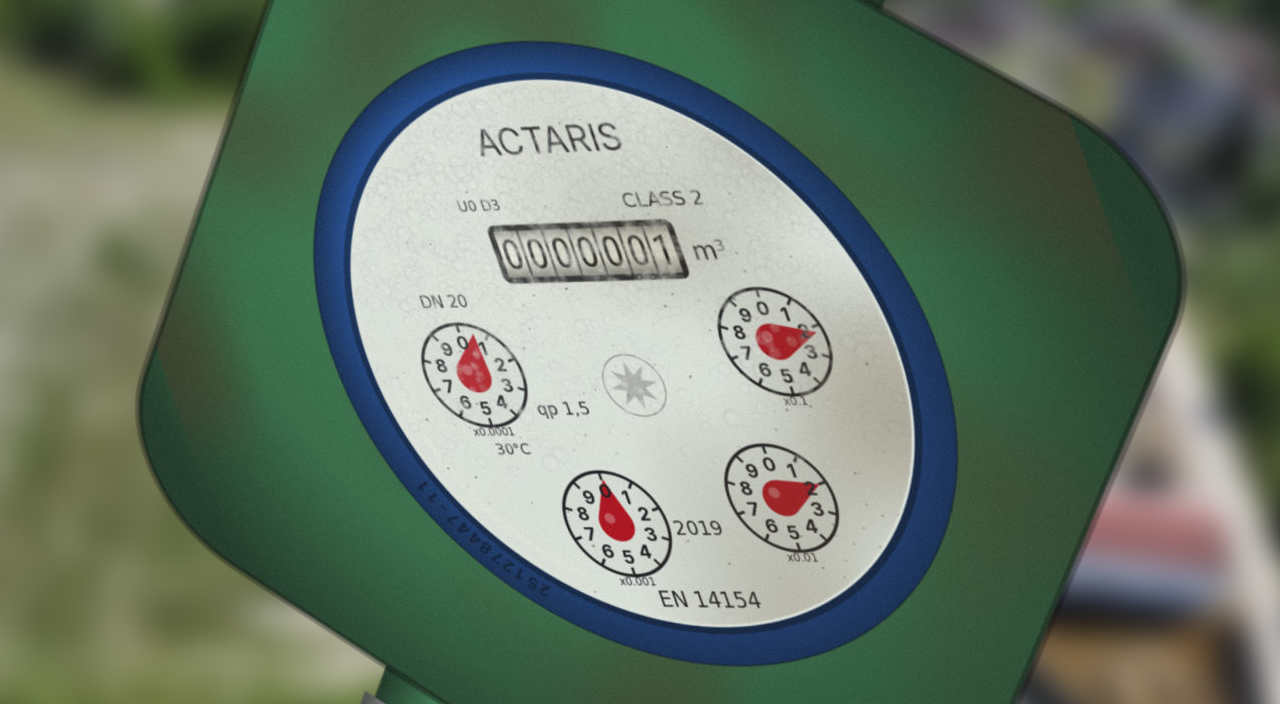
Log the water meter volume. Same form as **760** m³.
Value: **1.2200** m³
